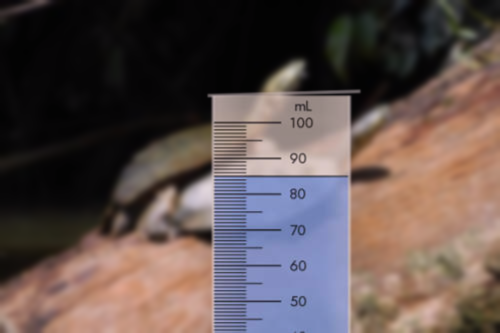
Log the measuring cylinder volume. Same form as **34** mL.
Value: **85** mL
